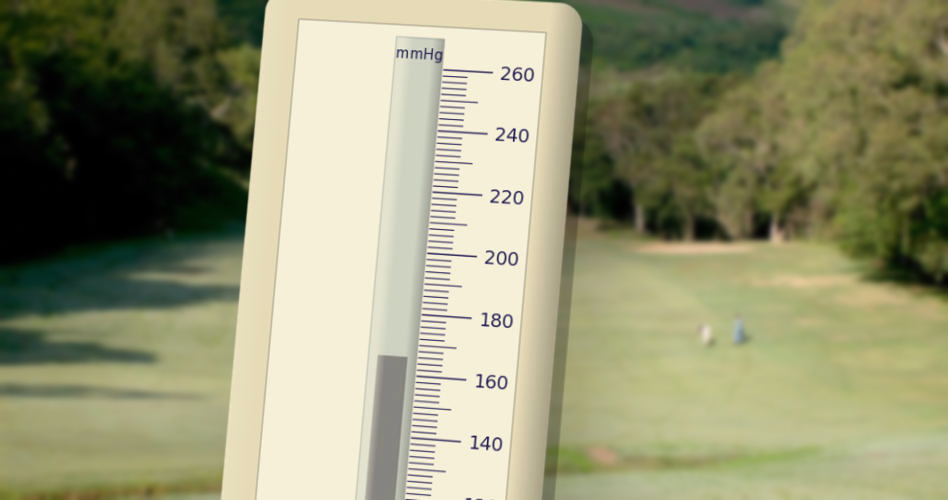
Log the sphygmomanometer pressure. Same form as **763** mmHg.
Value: **166** mmHg
